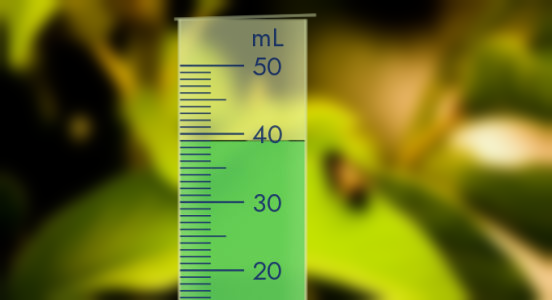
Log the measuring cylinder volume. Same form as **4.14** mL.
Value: **39** mL
